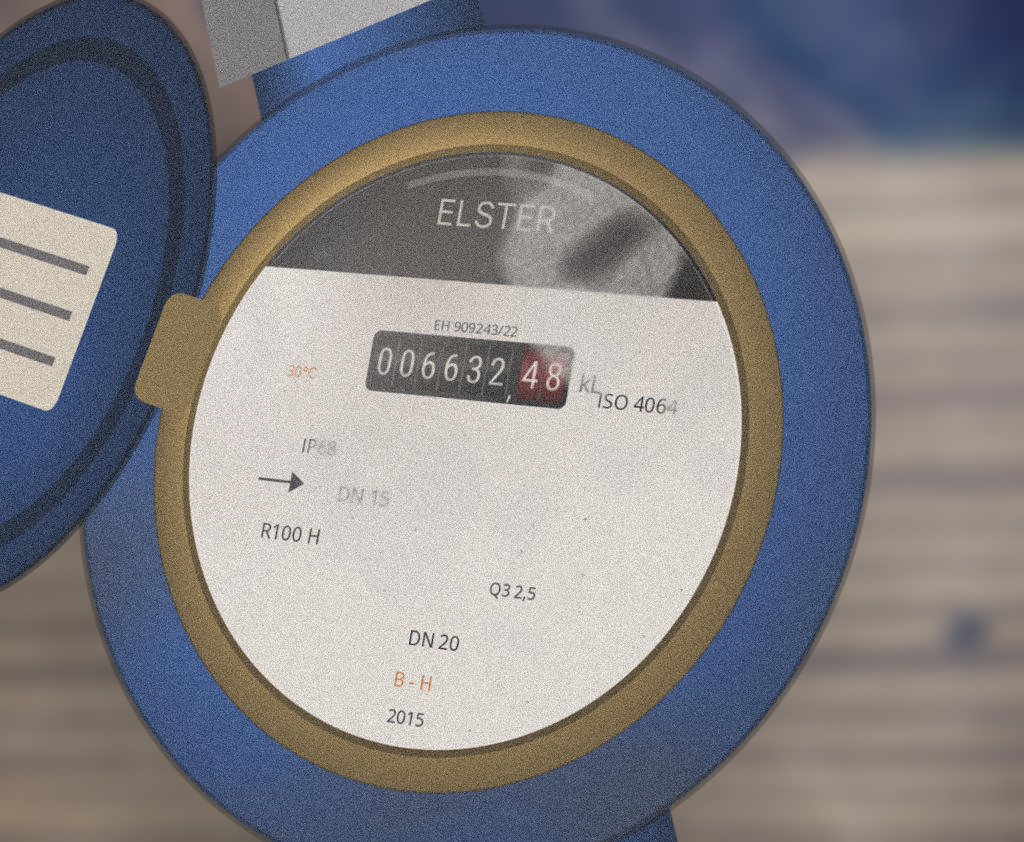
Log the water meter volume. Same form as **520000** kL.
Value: **6632.48** kL
